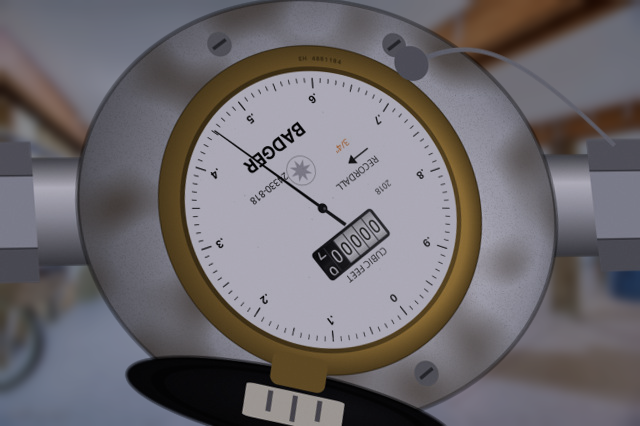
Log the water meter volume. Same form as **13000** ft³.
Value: **6.45** ft³
